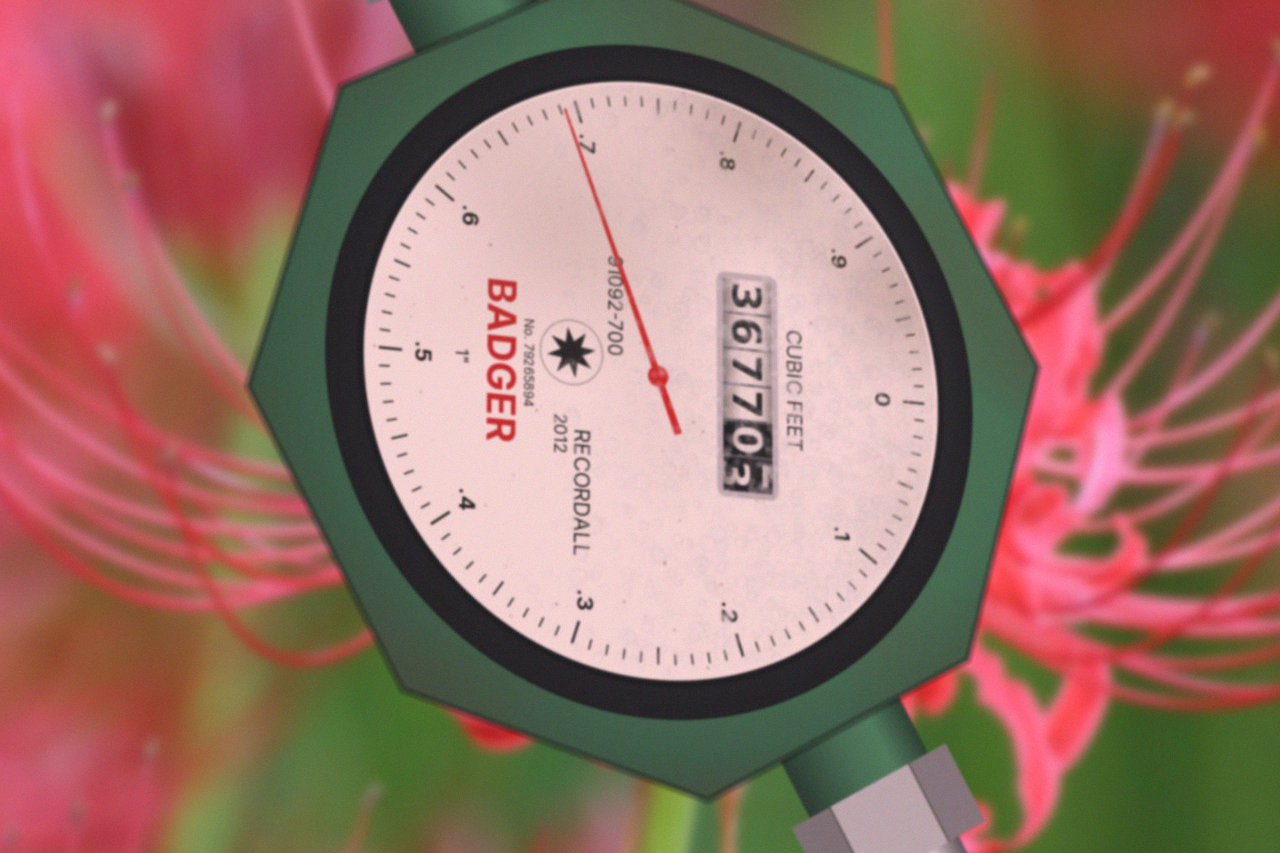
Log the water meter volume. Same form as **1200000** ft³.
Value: **367702.69** ft³
